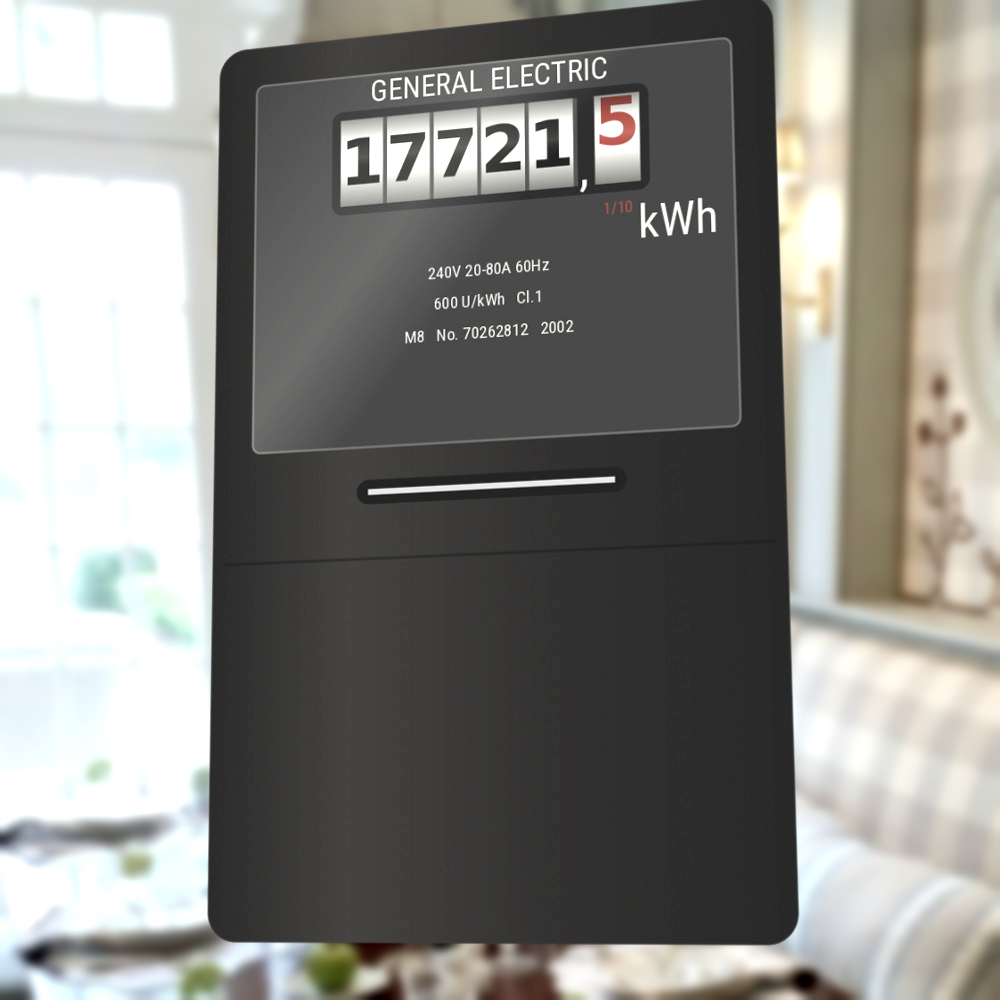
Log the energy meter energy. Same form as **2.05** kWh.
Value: **17721.5** kWh
